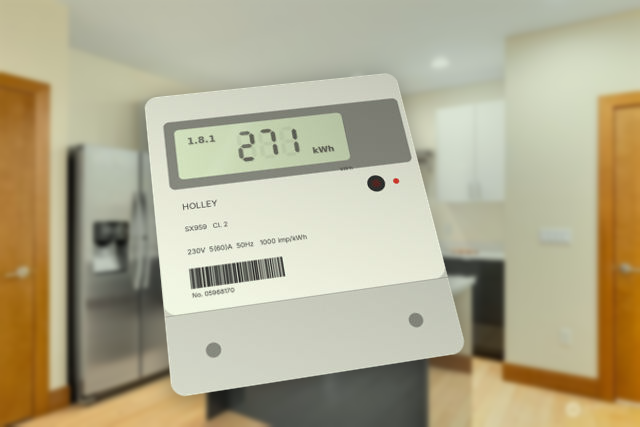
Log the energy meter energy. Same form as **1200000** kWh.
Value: **271** kWh
